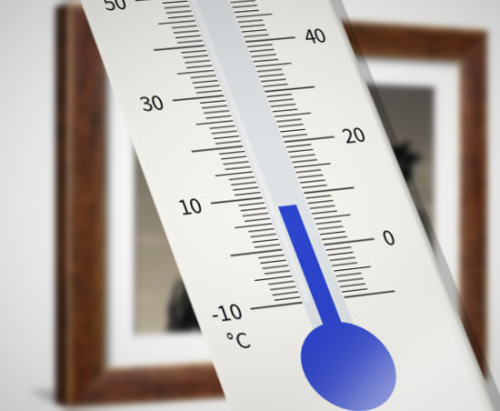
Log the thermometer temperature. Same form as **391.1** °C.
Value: **8** °C
